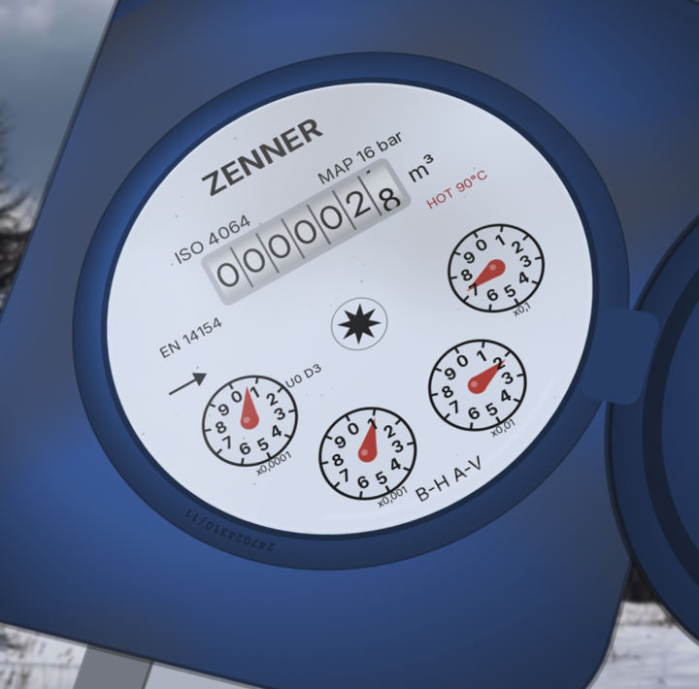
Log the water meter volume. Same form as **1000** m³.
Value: **27.7210** m³
